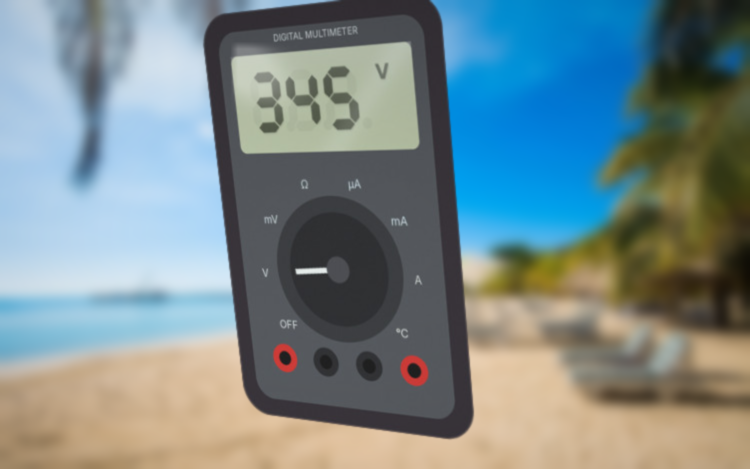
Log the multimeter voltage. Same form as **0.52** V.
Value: **345** V
